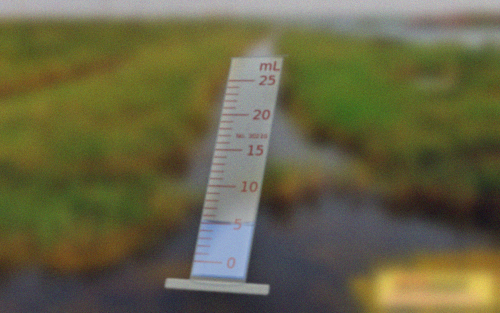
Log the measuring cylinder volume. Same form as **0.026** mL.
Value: **5** mL
